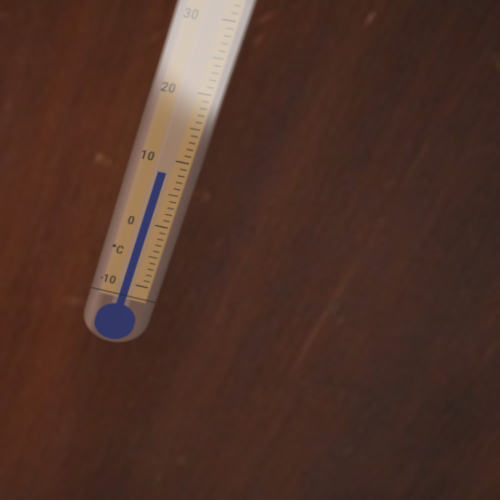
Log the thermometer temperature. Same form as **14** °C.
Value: **8** °C
